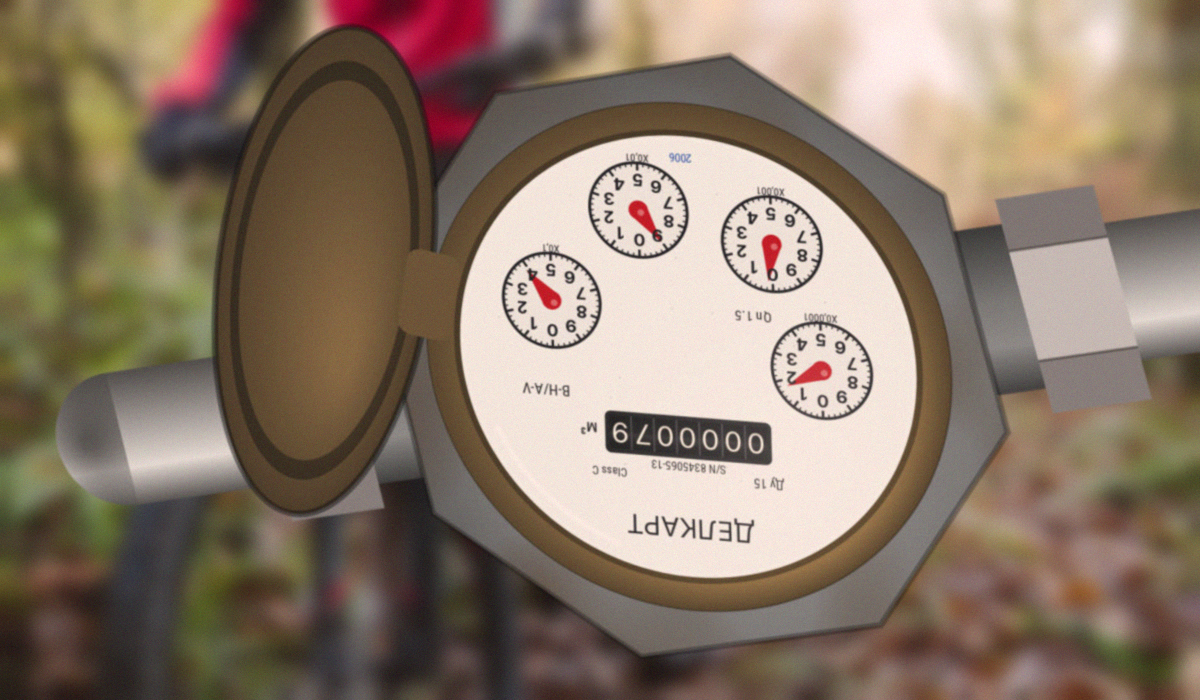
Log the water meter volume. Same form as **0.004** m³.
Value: **79.3901** m³
